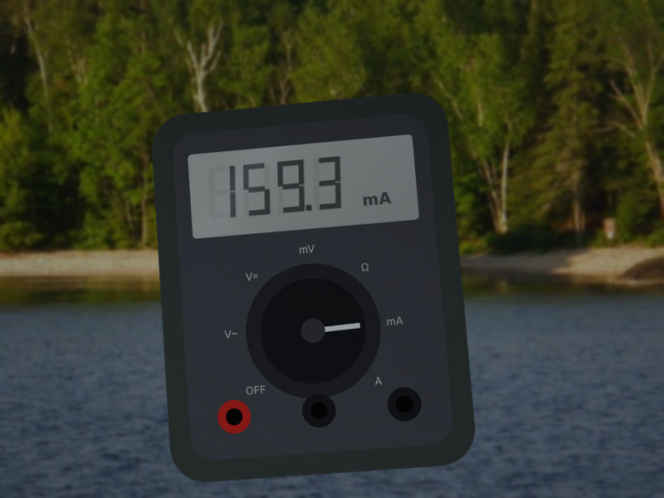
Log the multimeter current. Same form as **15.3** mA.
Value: **159.3** mA
